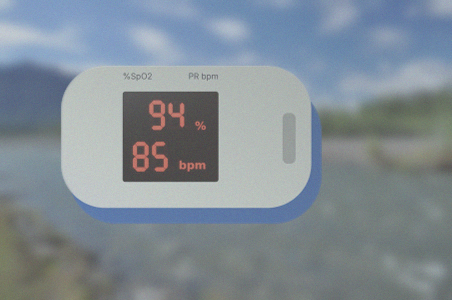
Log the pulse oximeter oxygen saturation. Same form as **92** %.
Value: **94** %
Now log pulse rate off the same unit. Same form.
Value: **85** bpm
